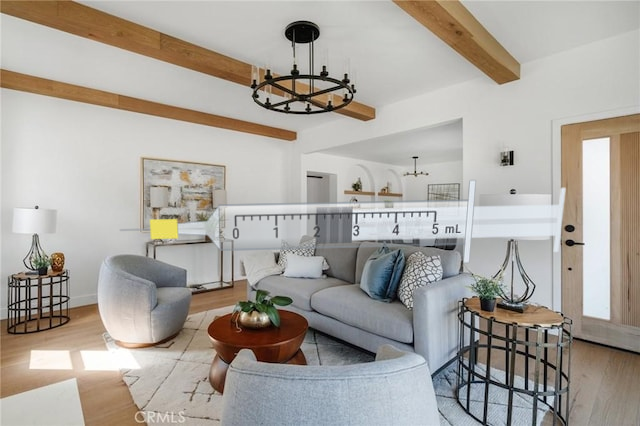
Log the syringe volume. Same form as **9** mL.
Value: **2** mL
